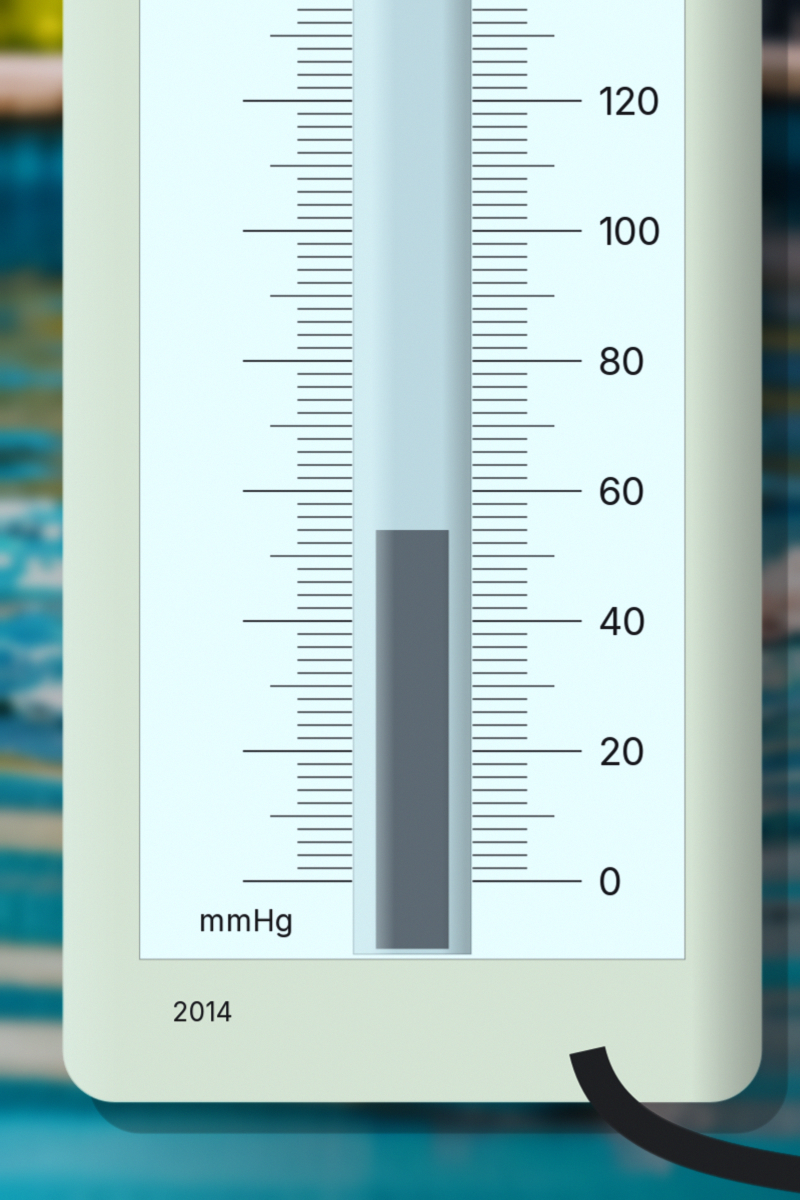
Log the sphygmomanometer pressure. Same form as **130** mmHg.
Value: **54** mmHg
